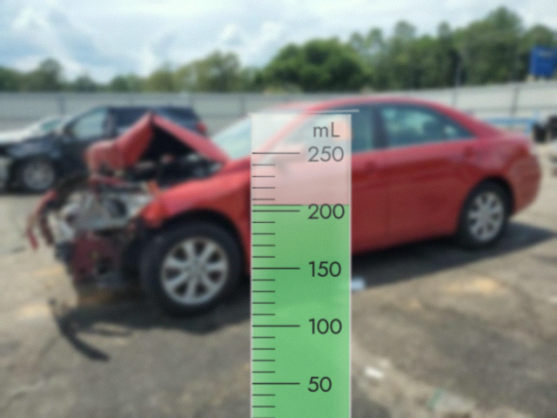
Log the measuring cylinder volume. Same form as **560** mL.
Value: **205** mL
